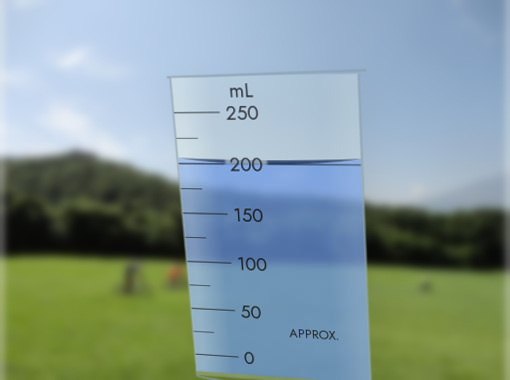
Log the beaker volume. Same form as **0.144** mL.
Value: **200** mL
